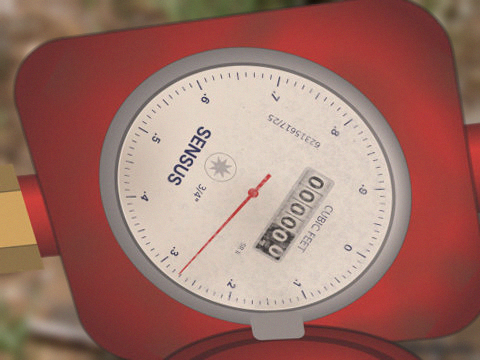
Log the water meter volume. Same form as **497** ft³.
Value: **0.27** ft³
